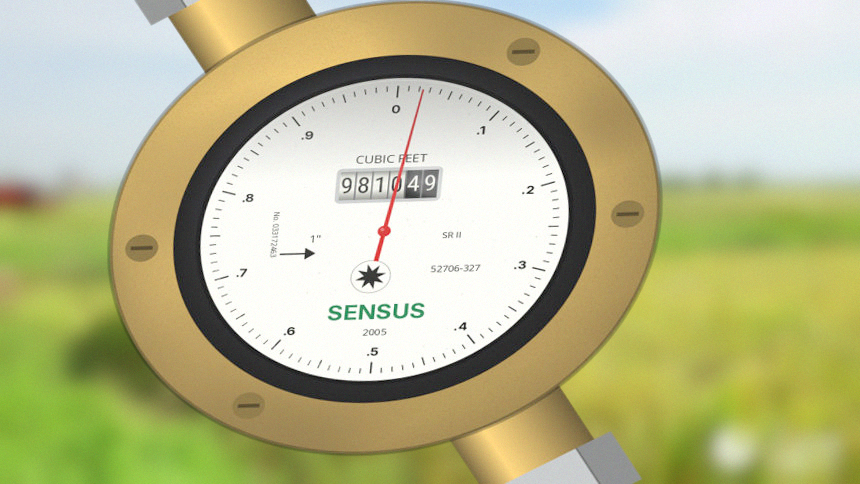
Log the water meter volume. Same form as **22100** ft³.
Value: **981049.02** ft³
